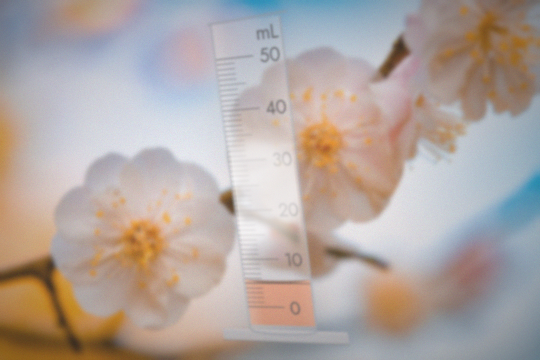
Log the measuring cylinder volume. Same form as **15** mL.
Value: **5** mL
